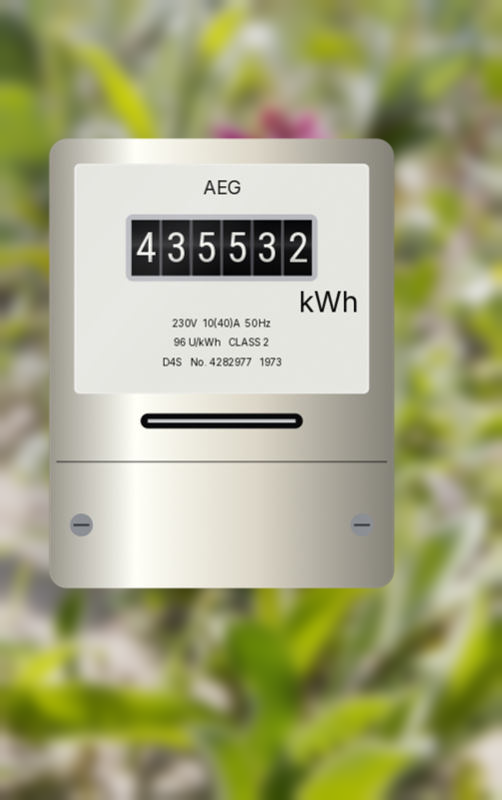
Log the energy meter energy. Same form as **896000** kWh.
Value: **435532** kWh
